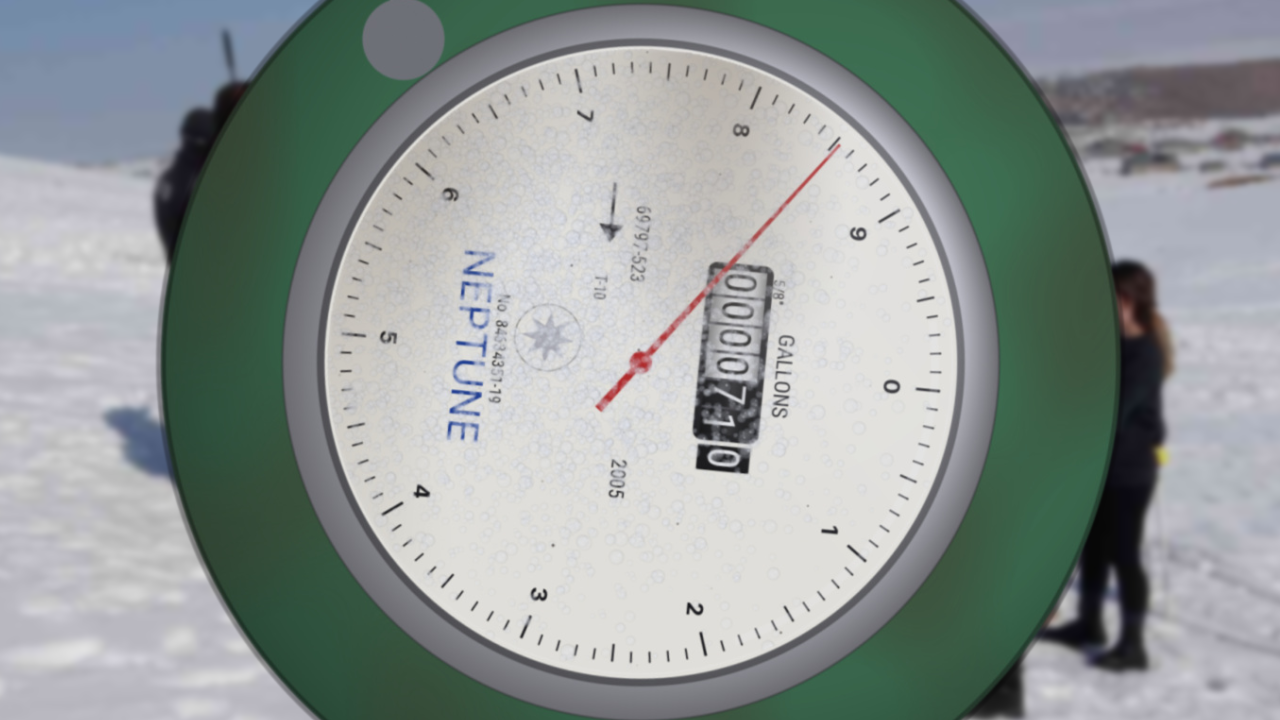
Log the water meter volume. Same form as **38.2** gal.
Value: **708.5** gal
